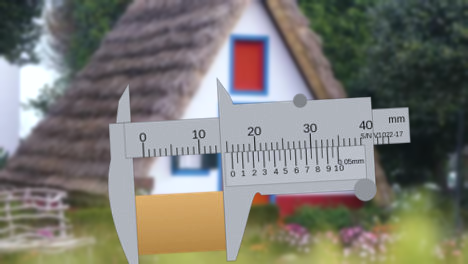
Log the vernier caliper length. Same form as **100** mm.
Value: **15.8** mm
